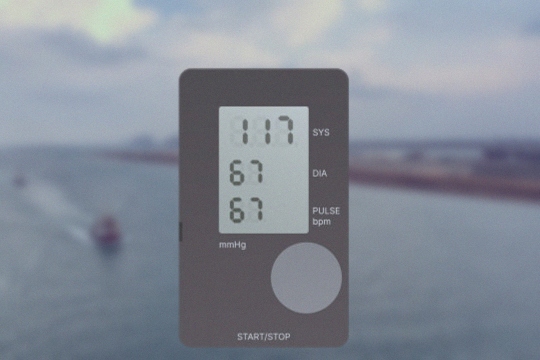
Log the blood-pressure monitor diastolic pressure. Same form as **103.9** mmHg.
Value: **67** mmHg
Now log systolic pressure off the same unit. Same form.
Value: **117** mmHg
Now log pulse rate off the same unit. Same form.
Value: **67** bpm
